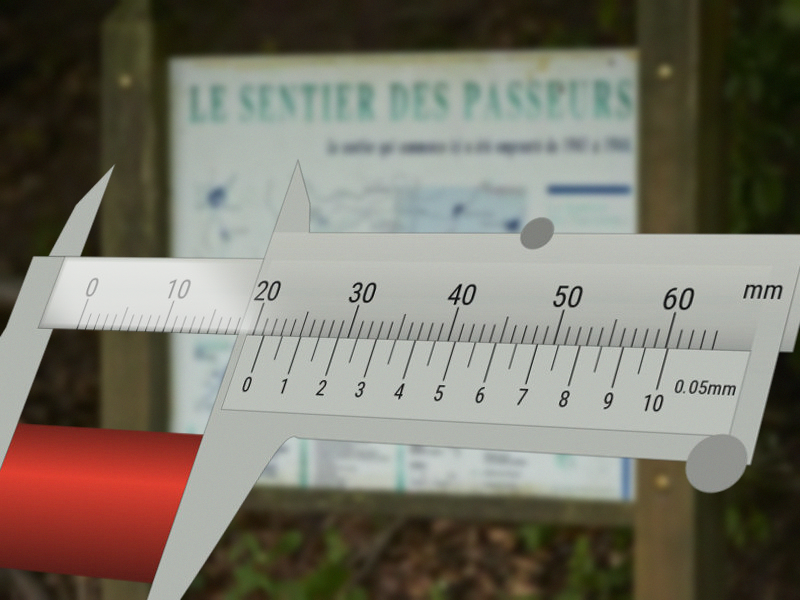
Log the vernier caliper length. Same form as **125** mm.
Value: **21.2** mm
